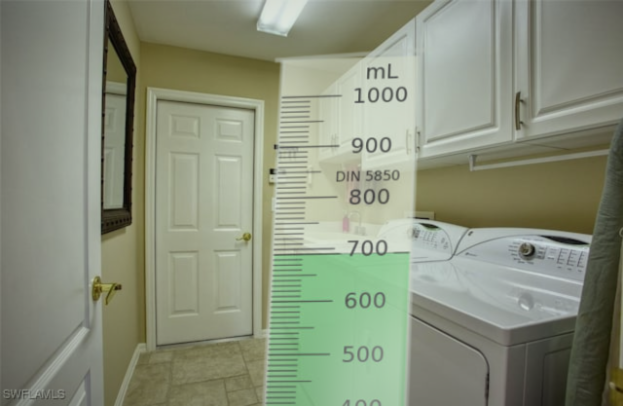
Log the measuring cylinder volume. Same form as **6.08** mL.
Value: **690** mL
